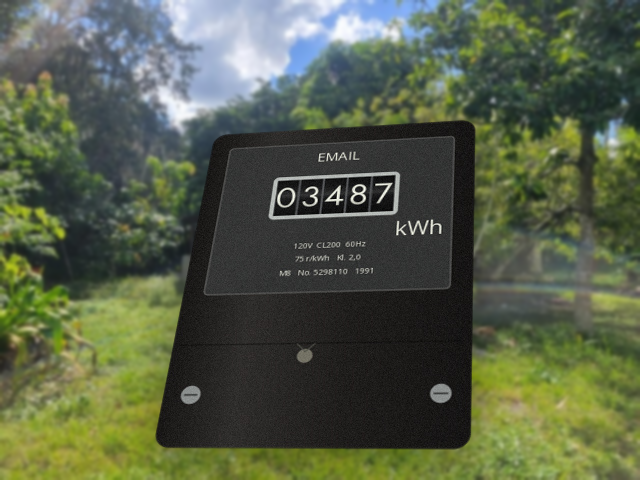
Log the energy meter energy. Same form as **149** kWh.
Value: **3487** kWh
